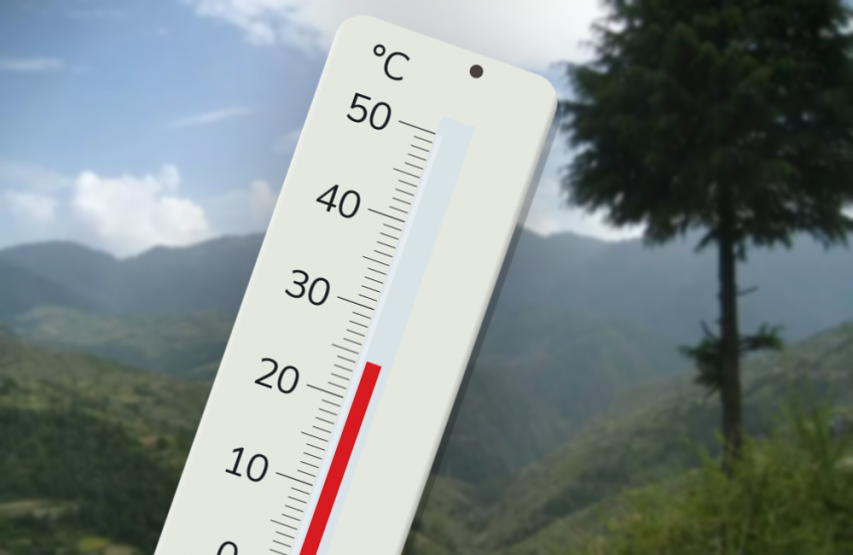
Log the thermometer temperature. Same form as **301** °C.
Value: **24.5** °C
